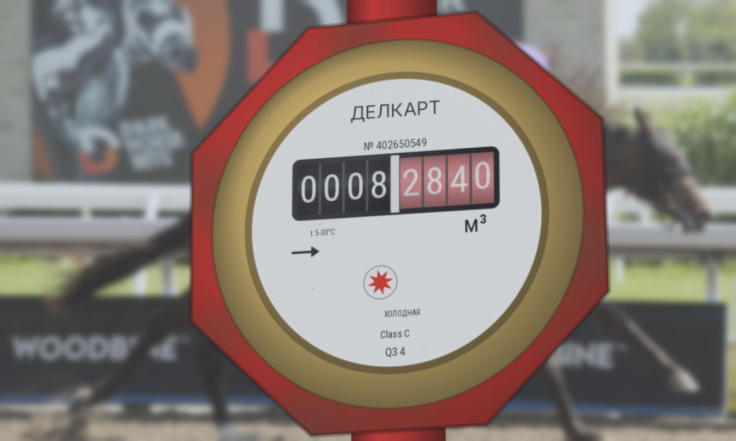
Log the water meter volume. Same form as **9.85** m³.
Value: **8.2840** m³
